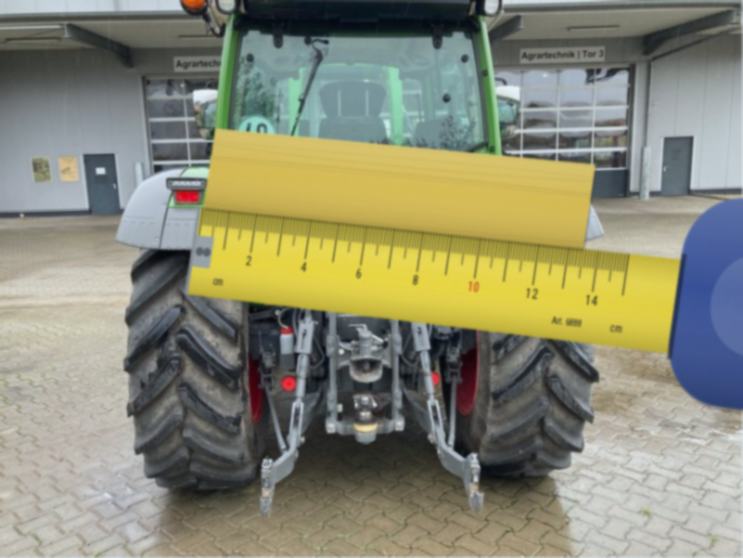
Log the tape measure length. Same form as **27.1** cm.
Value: **13.5** cm
